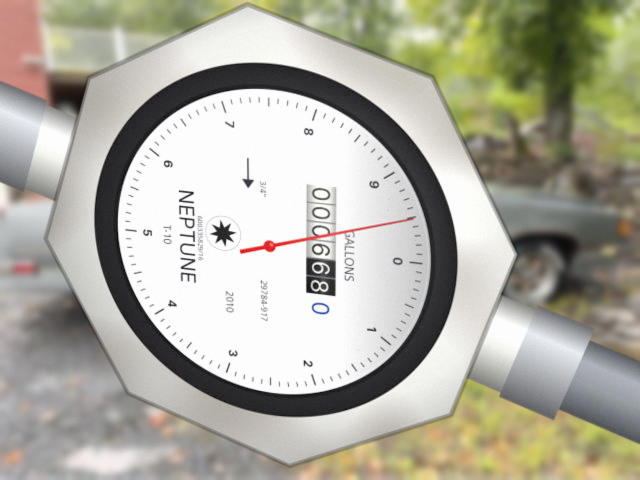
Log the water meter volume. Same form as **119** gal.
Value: **6679.5** gal
